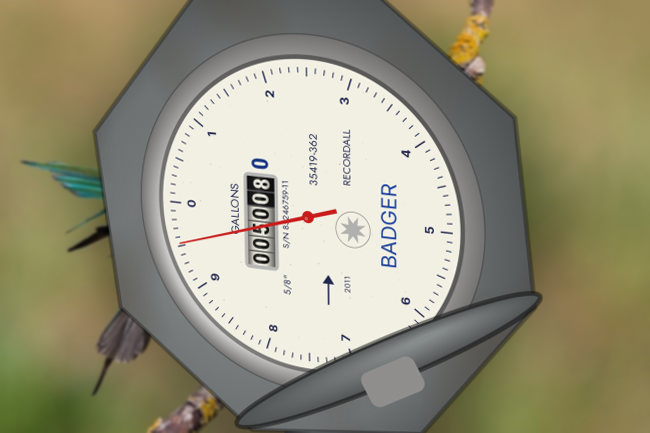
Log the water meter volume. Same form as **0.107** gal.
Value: **50079.5** gal
